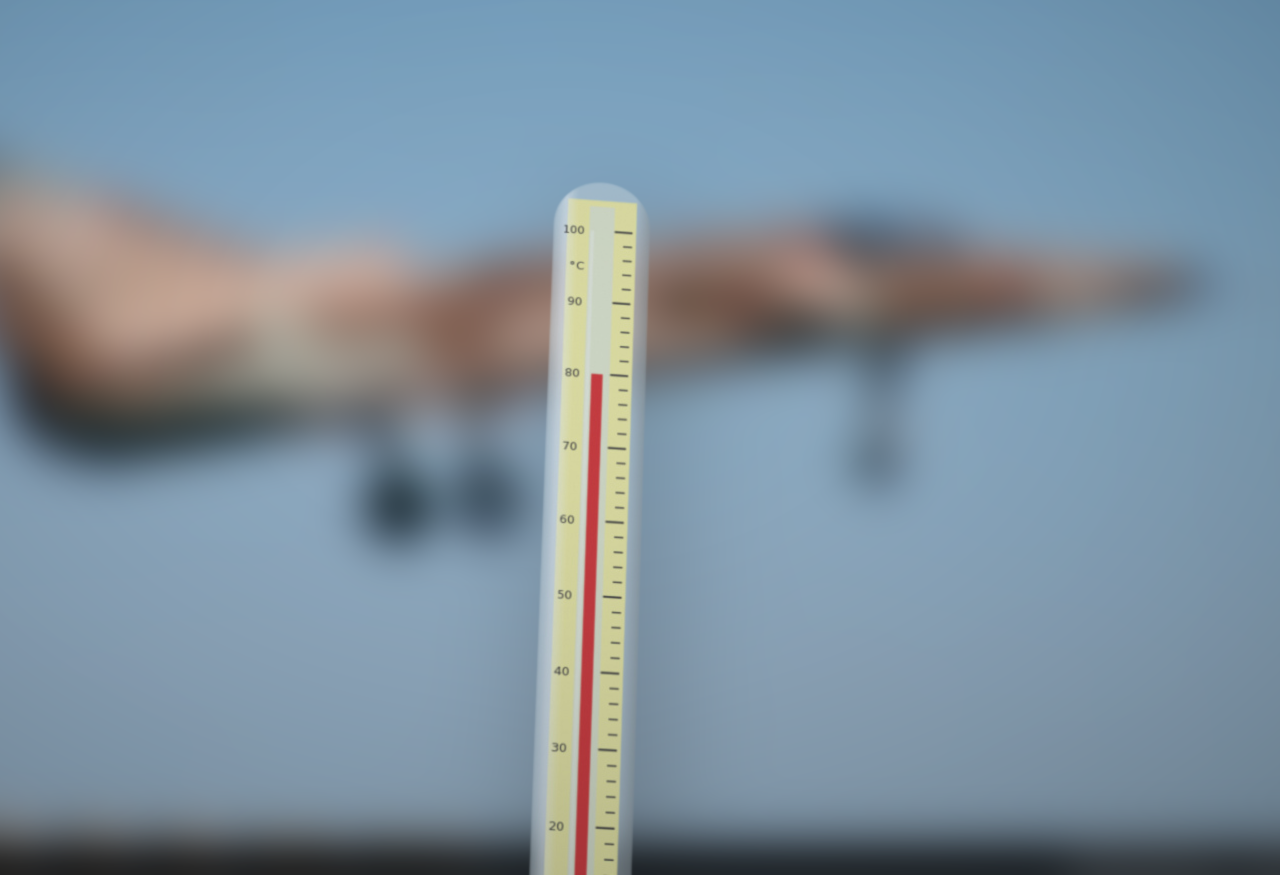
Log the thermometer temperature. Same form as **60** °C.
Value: **80** °C
